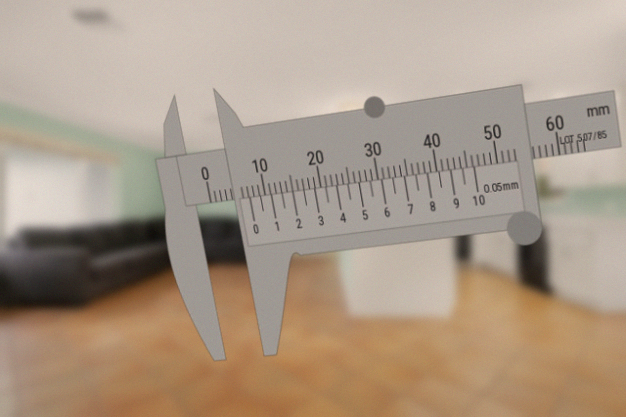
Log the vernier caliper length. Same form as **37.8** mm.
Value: **7.2** mm
